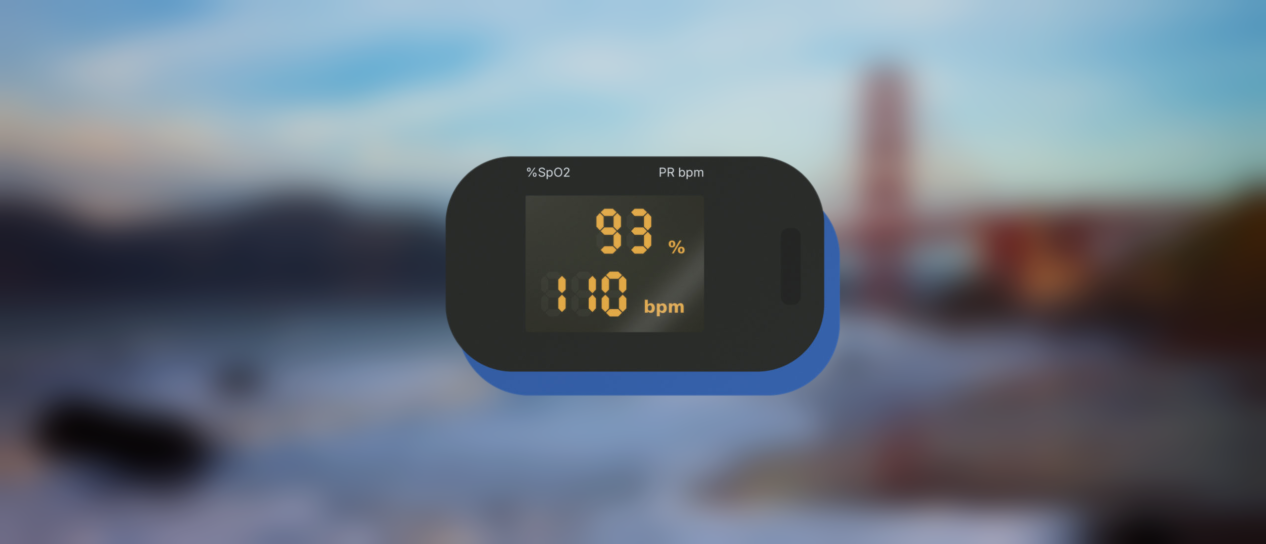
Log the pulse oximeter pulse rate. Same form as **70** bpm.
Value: **110** bpm
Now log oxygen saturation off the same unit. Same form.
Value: **93** %
